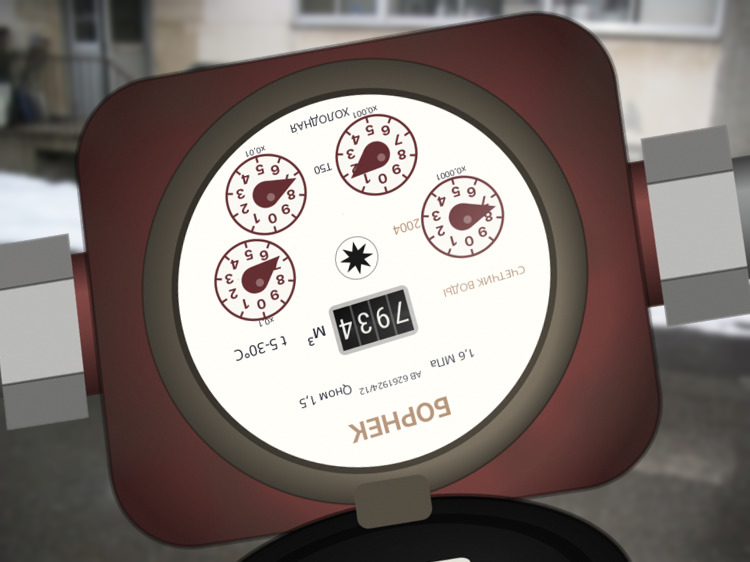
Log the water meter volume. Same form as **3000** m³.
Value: **7934.6717** m³
